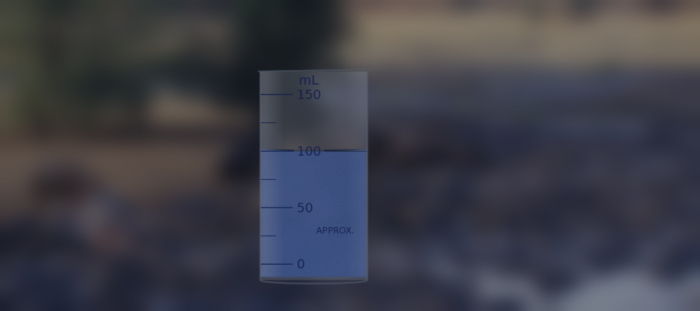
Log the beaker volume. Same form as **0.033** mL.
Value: **100** mL
